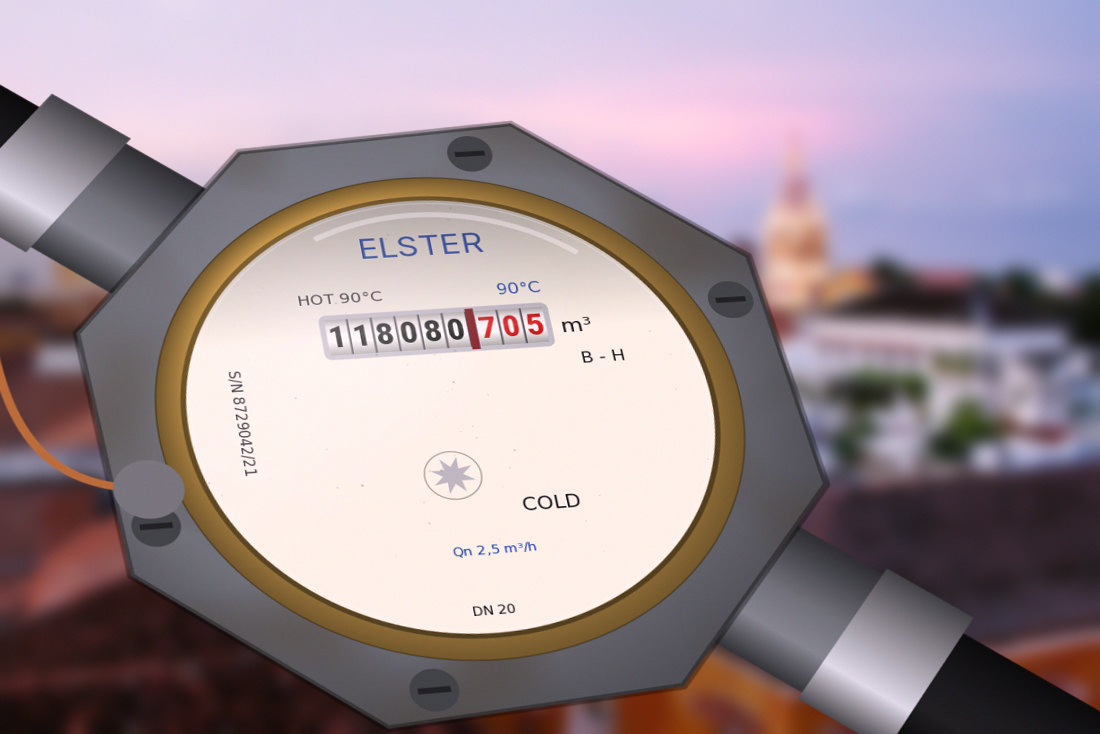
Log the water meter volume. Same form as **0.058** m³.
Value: **118080.705** m³
